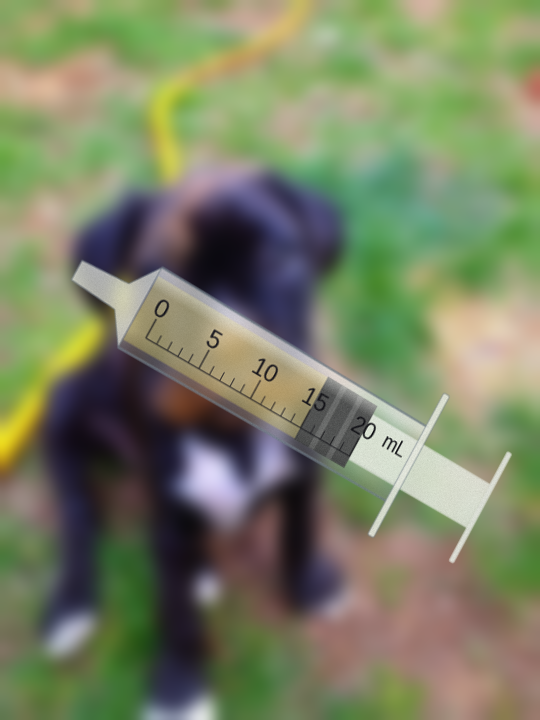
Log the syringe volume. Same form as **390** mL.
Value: **15** mL
